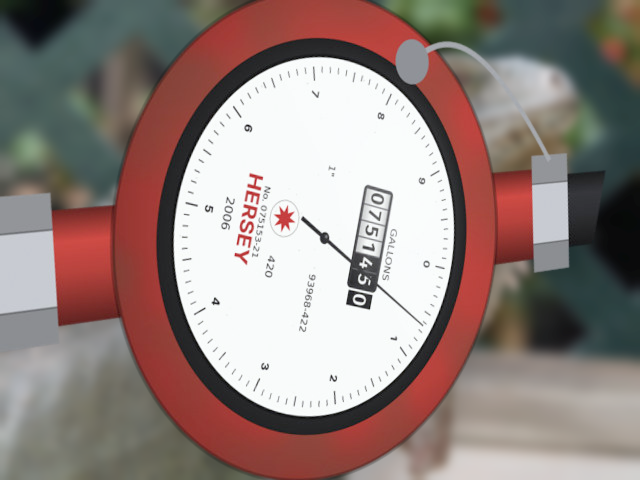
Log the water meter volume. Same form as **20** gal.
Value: **751450.6** gal
